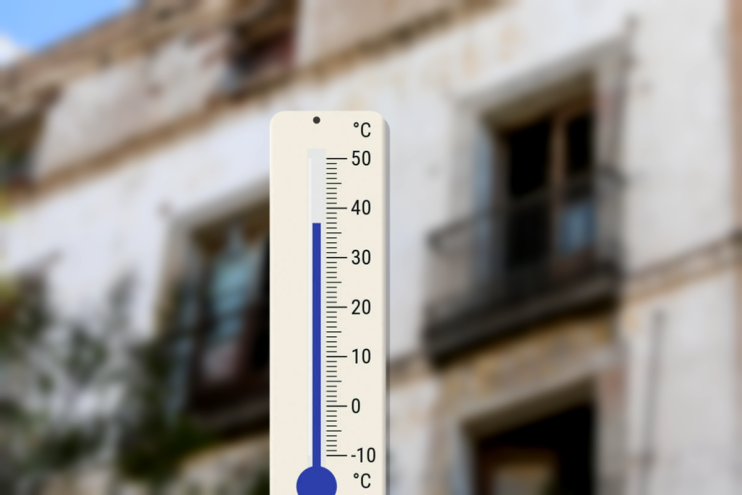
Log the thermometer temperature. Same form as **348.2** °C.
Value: **37** °C
